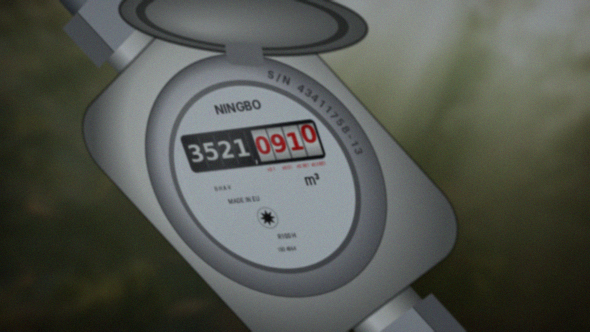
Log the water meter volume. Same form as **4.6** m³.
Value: **3521.0910** m³
